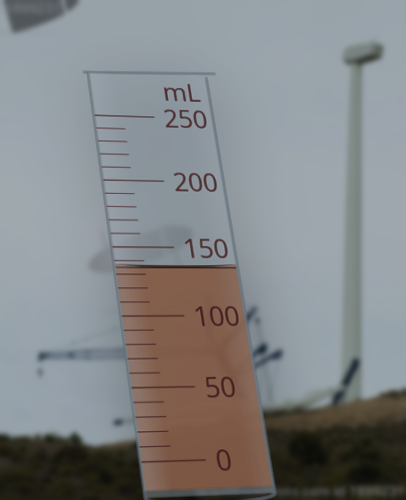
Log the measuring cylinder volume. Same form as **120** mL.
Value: **135** mL
